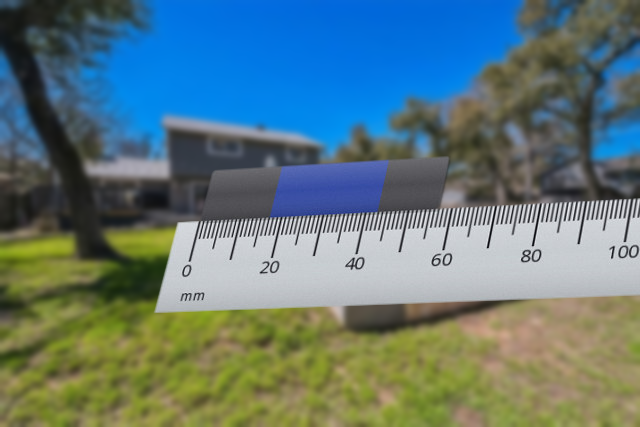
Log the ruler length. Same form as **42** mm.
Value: **57** mm
